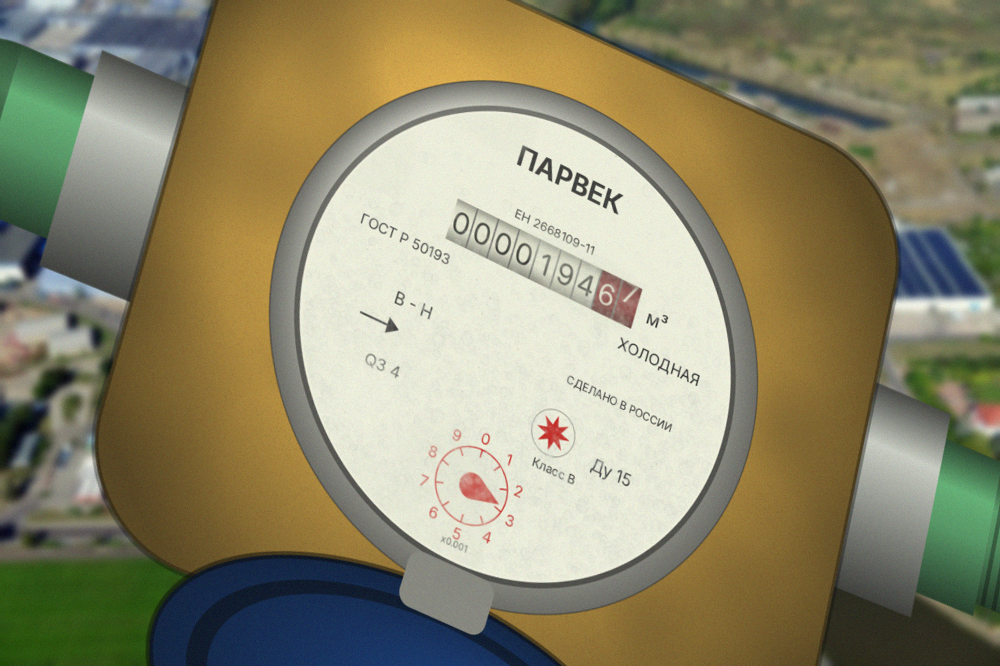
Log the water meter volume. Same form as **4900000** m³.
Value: **194.672** m³
